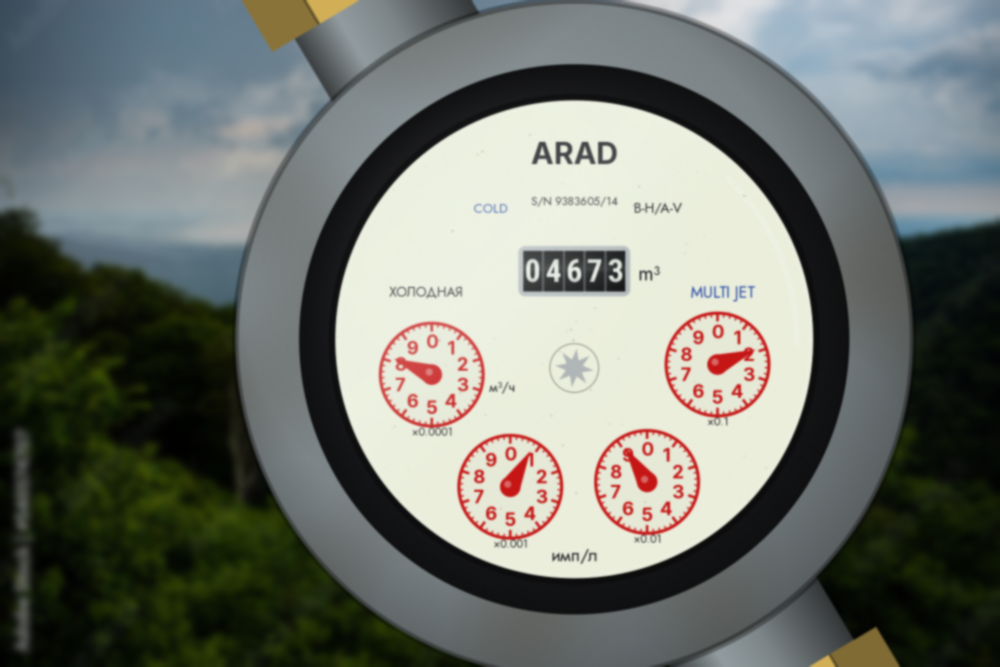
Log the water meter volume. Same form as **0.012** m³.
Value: **4673.1908** m³
